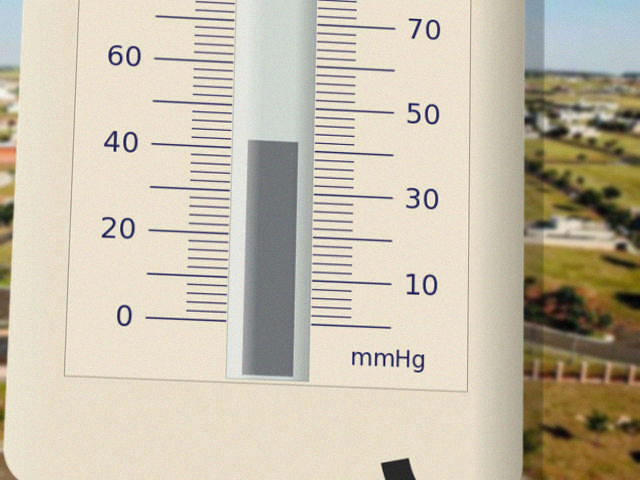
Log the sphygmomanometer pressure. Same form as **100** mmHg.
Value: **42** mmHg
